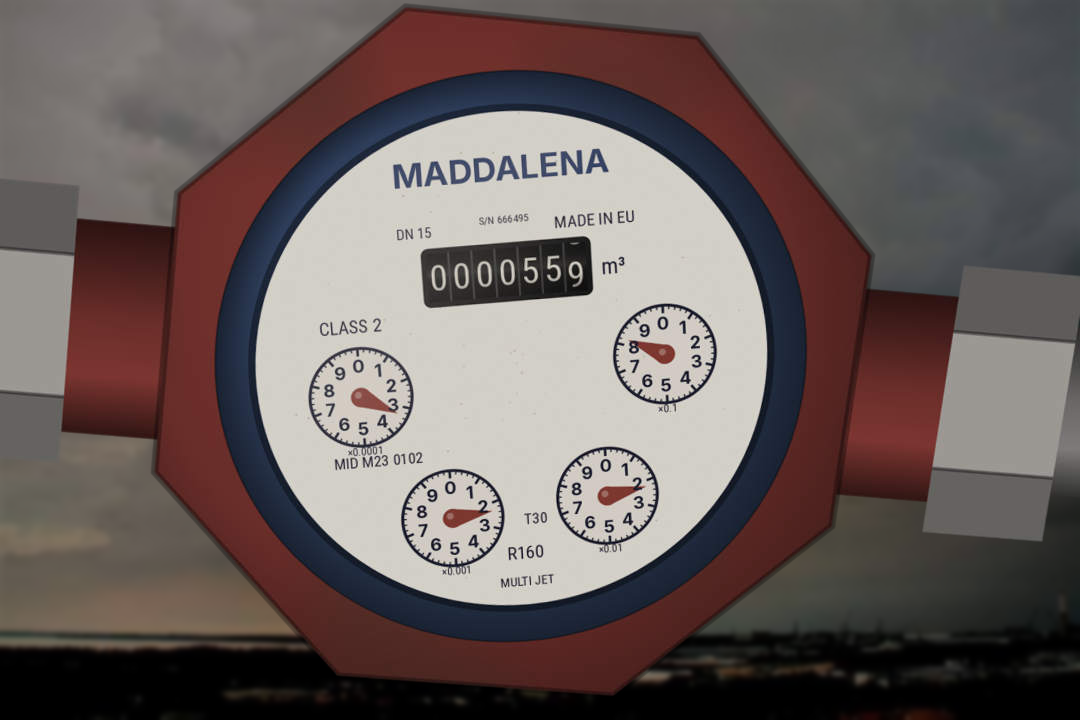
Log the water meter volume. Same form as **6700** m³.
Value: **558.8223** m³
